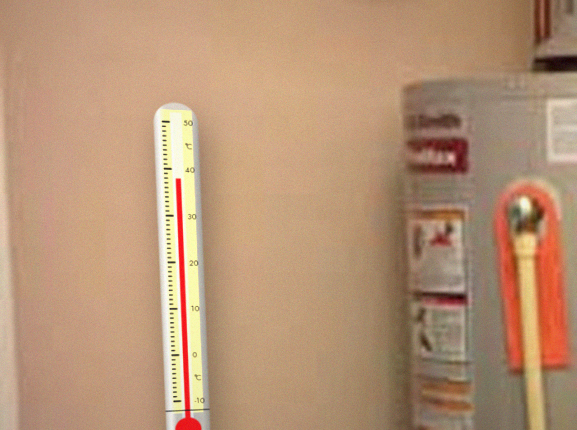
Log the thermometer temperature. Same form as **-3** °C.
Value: **38** °C
